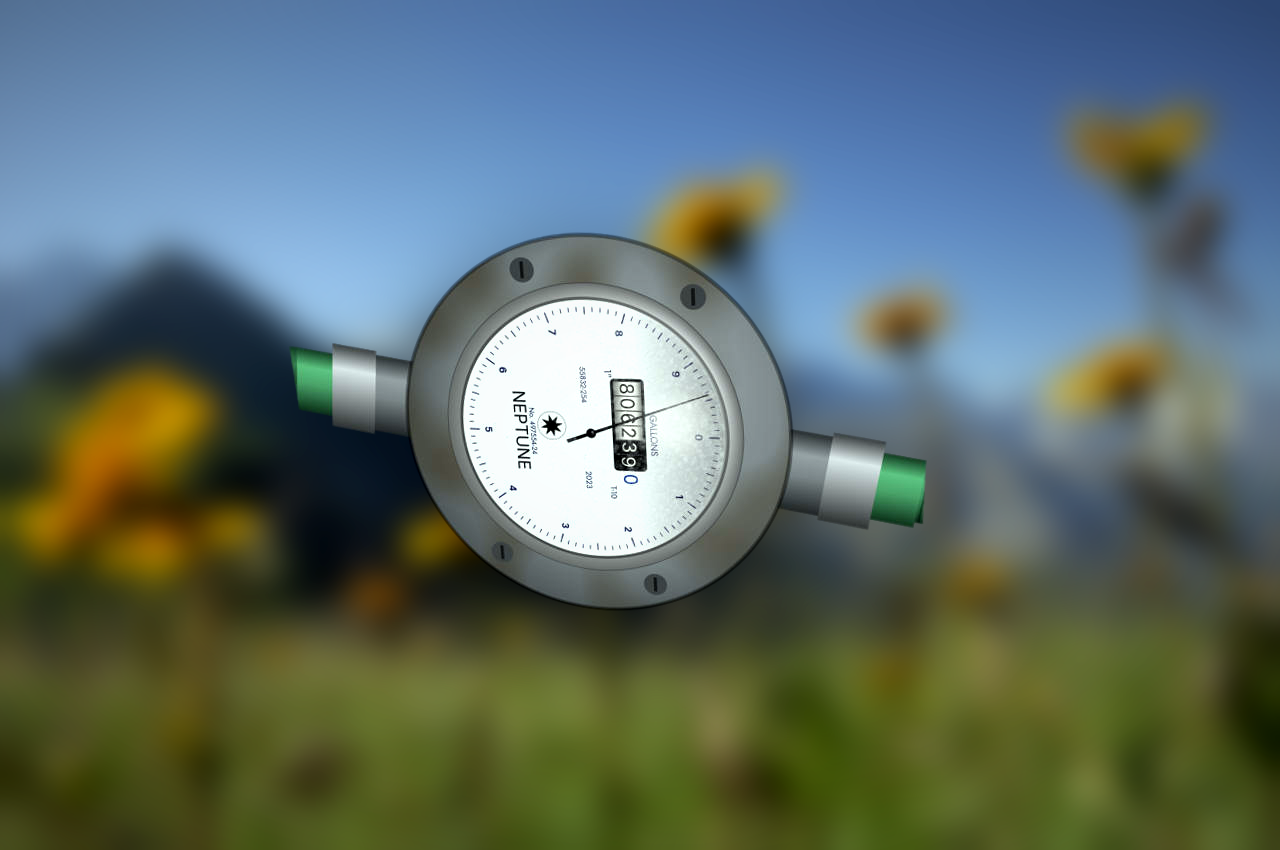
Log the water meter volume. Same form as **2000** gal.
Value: **8062389.4** gal
